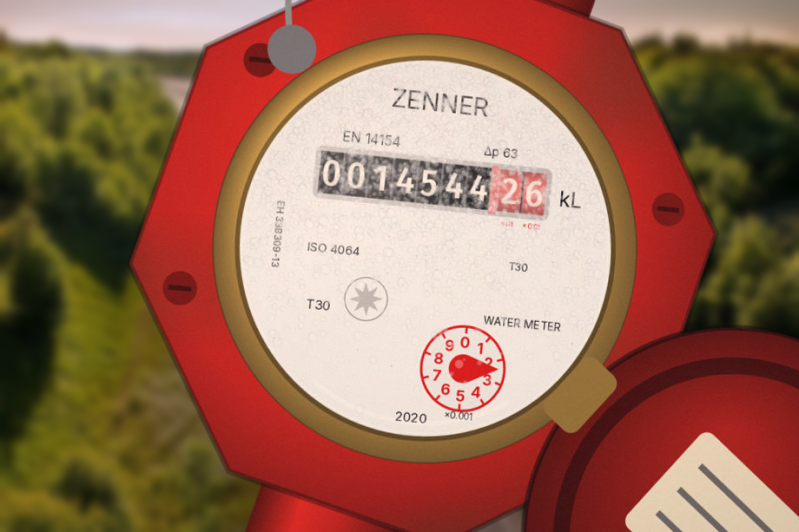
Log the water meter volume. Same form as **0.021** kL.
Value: **14544.262** kL
